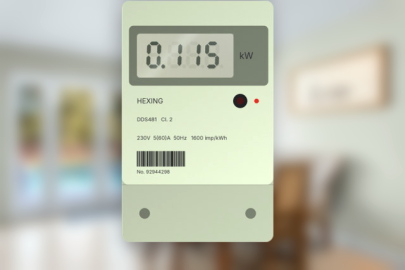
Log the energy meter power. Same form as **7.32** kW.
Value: **0.115** kW
